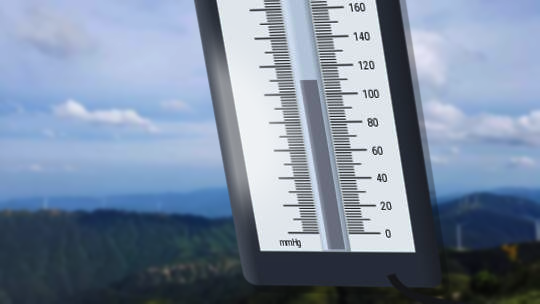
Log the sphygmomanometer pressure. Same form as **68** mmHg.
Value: **110** mmHg
